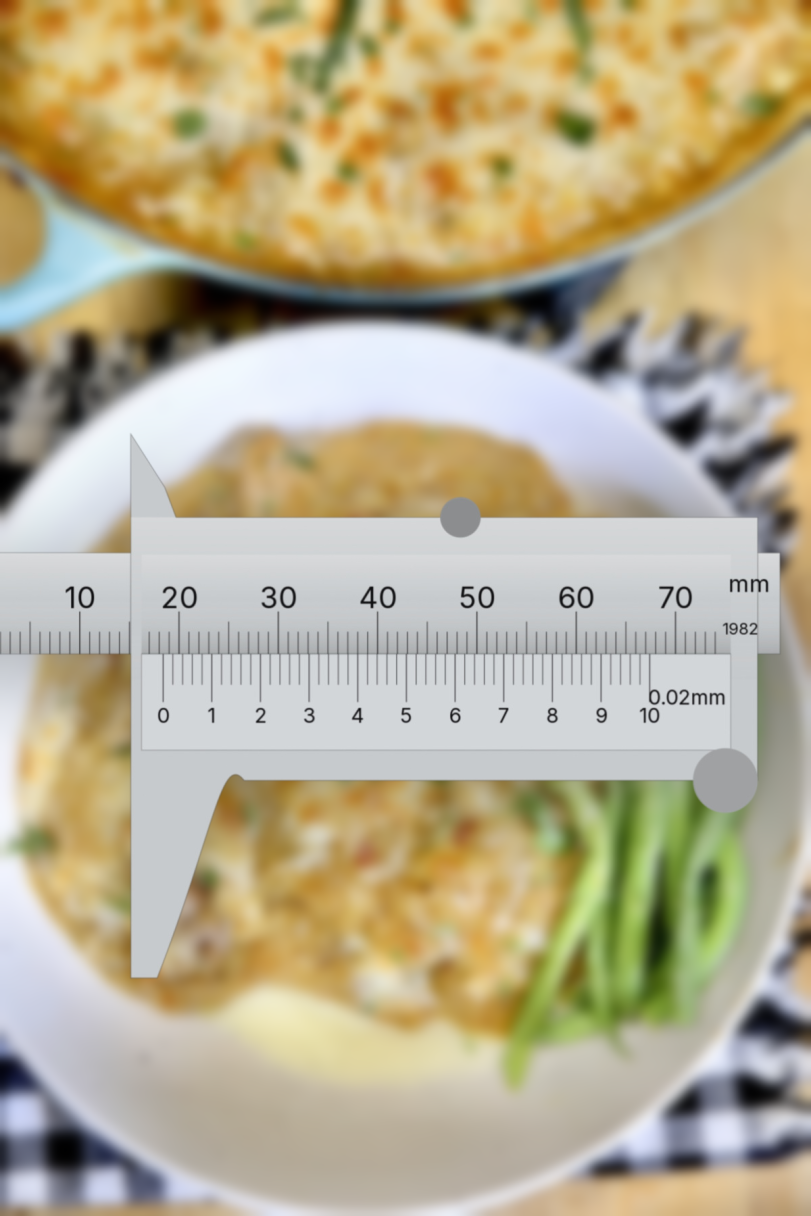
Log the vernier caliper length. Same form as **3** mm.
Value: **18.4** mm
